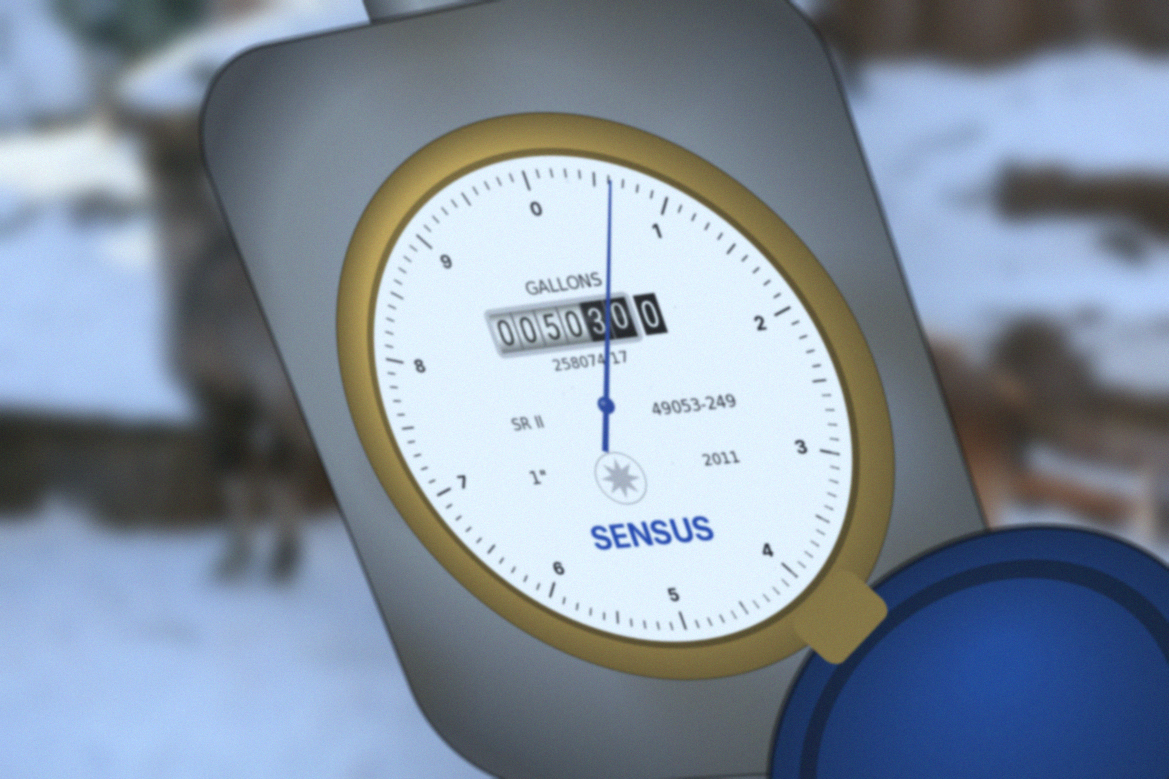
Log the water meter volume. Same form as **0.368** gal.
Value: **50300.6** gal
